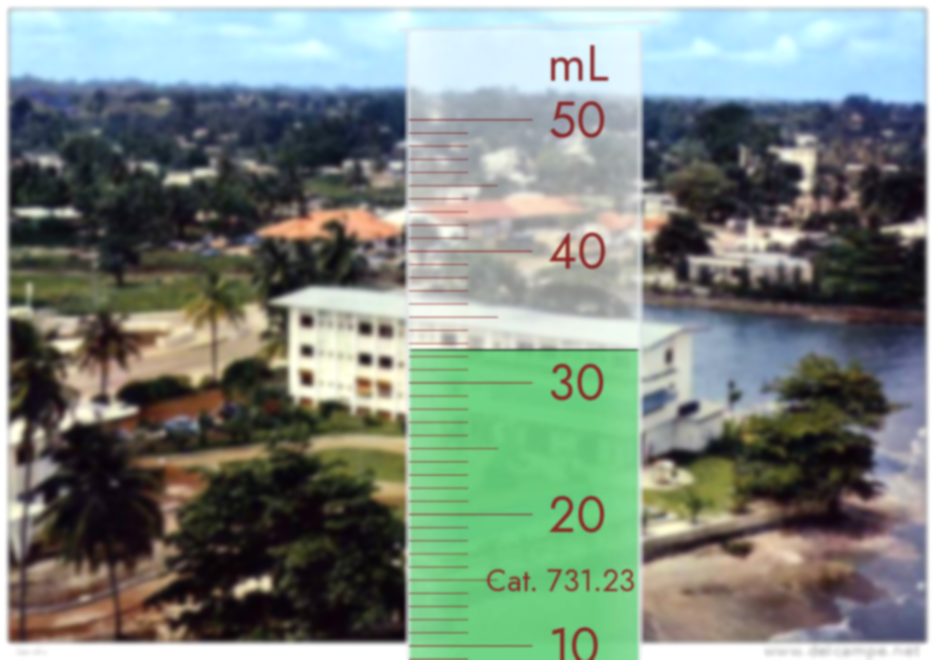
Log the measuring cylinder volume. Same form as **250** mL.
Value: **32.5** mL
